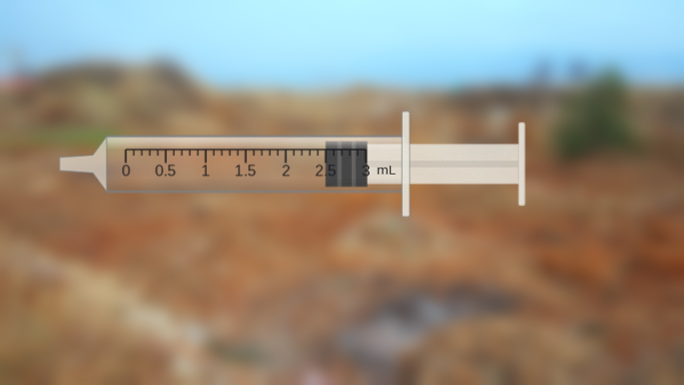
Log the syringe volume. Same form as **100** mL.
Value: **2.5** mL
